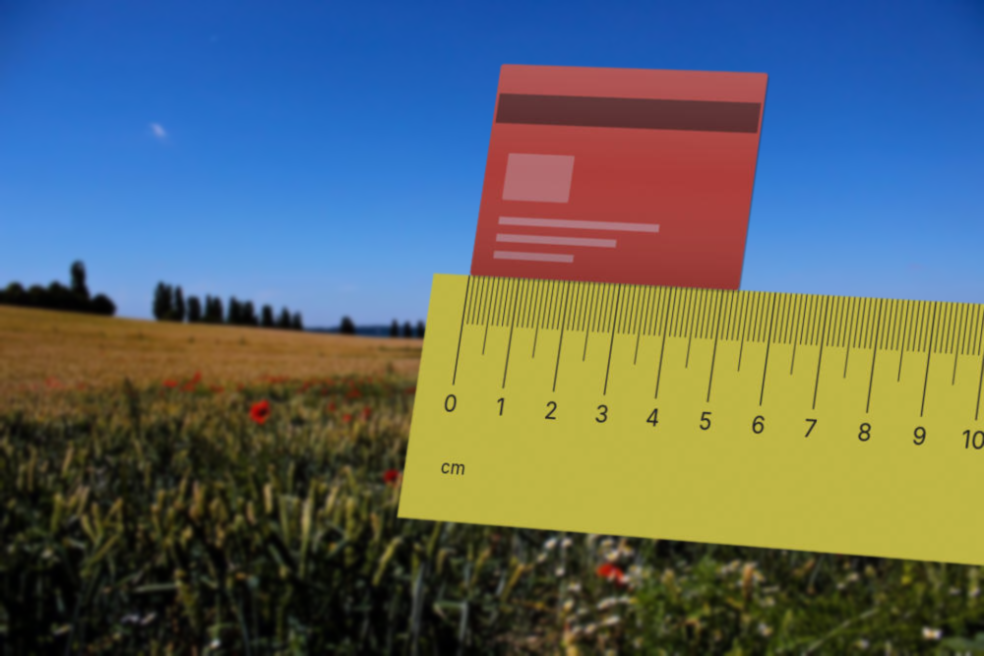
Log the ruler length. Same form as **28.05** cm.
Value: **5.3** cm
